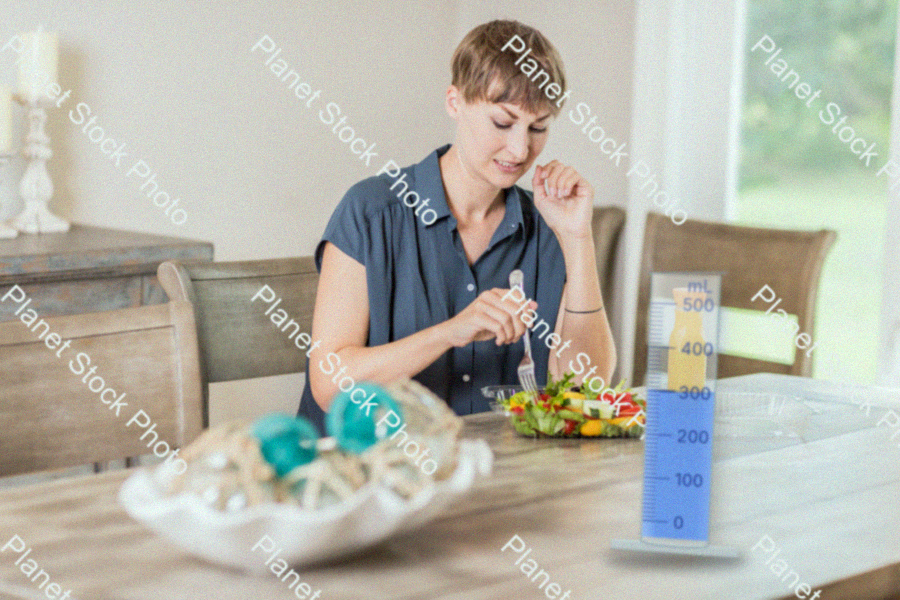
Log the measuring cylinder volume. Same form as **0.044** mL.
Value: **300** mL
